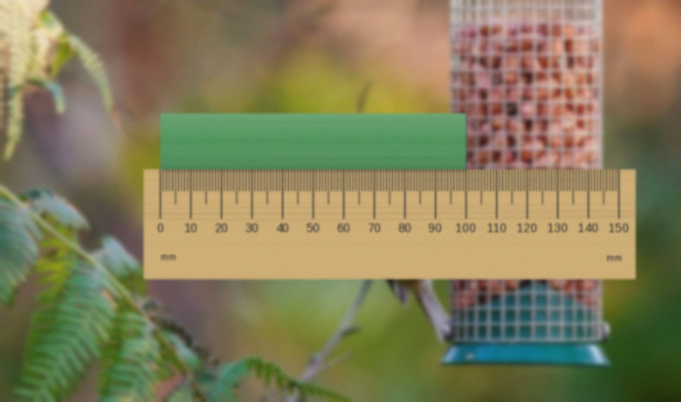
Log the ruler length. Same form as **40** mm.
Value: **100** mm
